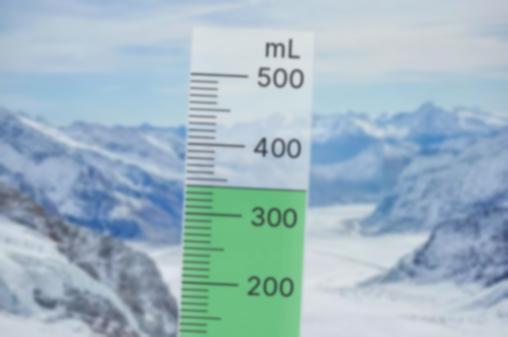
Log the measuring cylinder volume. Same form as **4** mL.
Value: **340** mL
